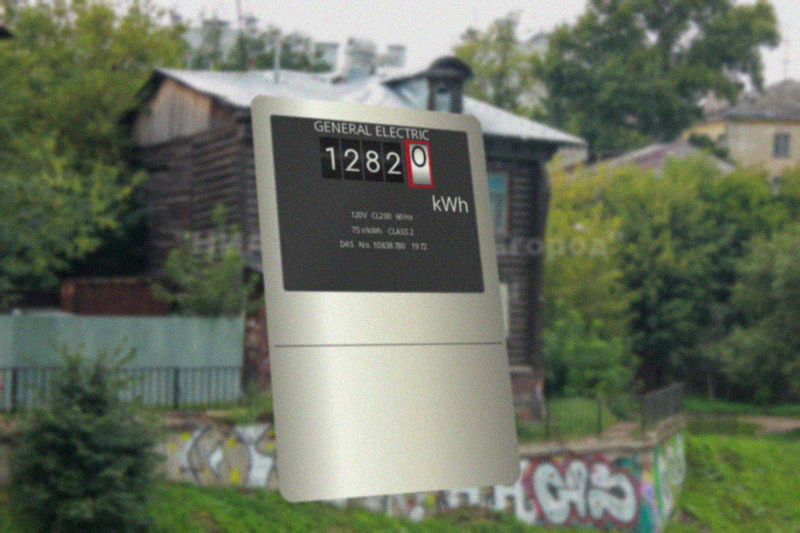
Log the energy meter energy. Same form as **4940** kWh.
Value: **1282.0** kWh
